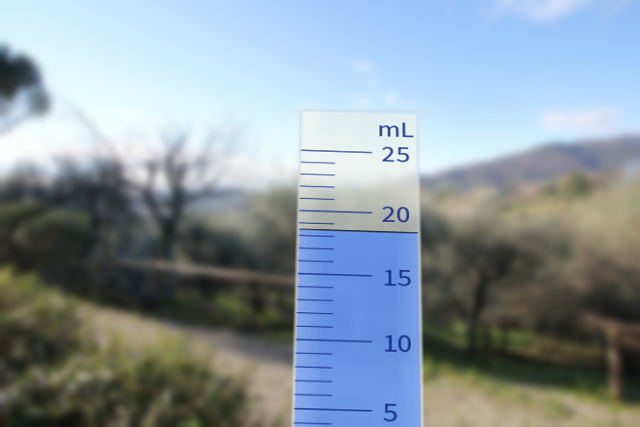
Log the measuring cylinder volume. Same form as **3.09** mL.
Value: **18.5** mL
